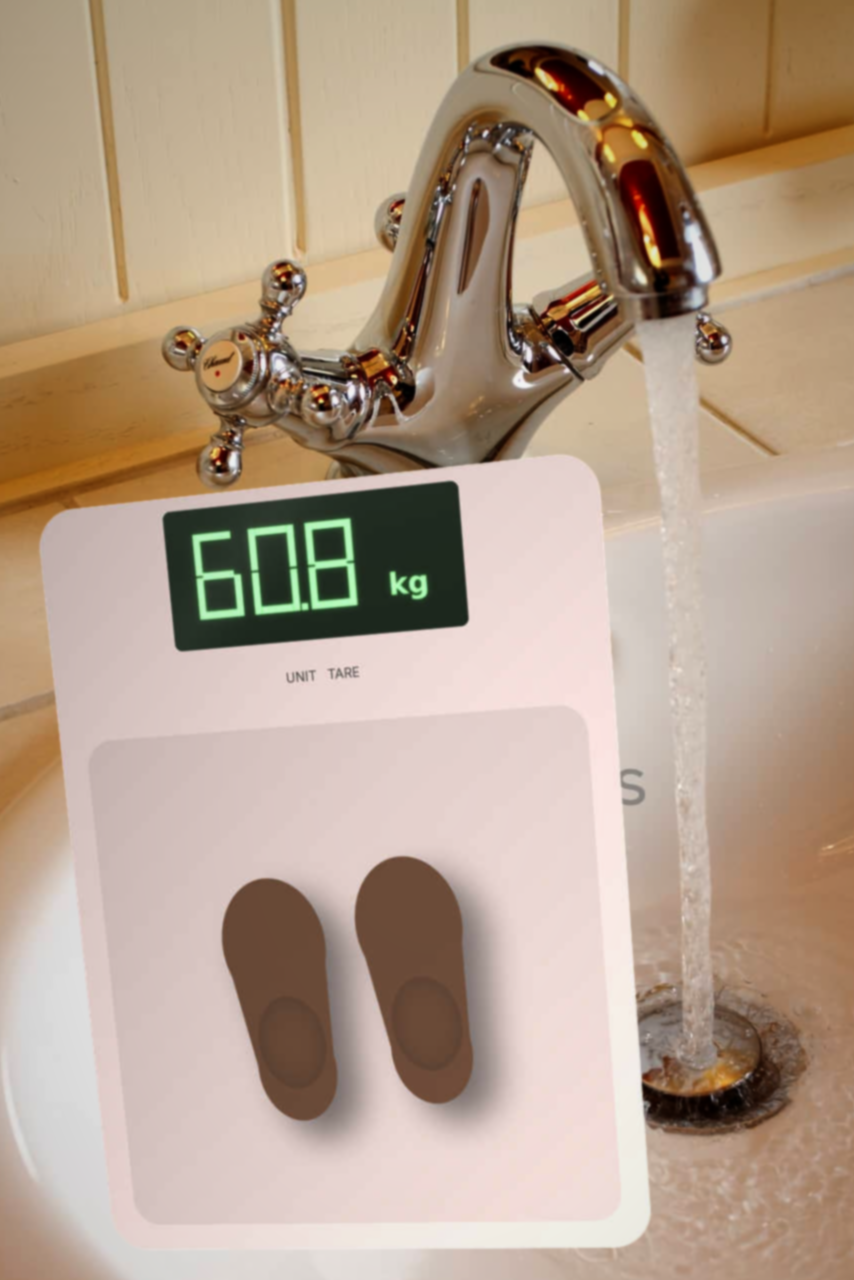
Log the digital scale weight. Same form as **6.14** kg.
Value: **60.8** kg
